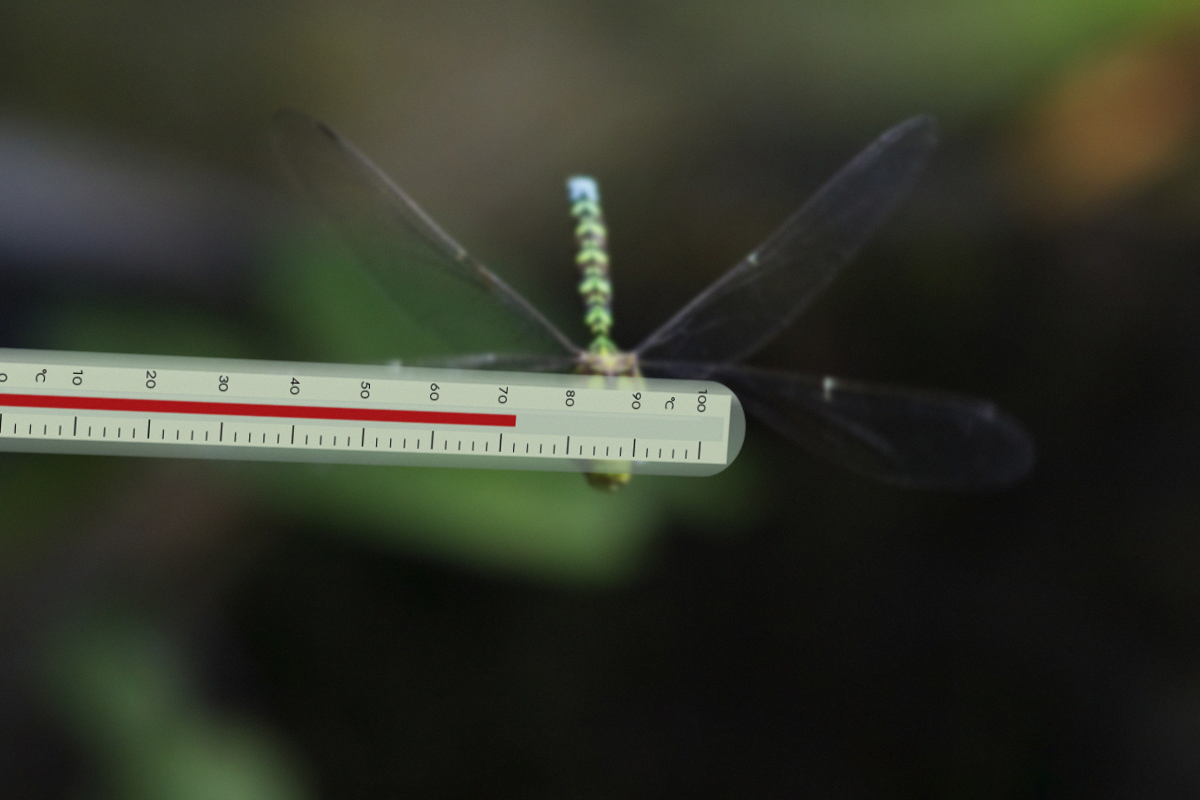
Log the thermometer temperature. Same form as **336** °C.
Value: **72** °C
